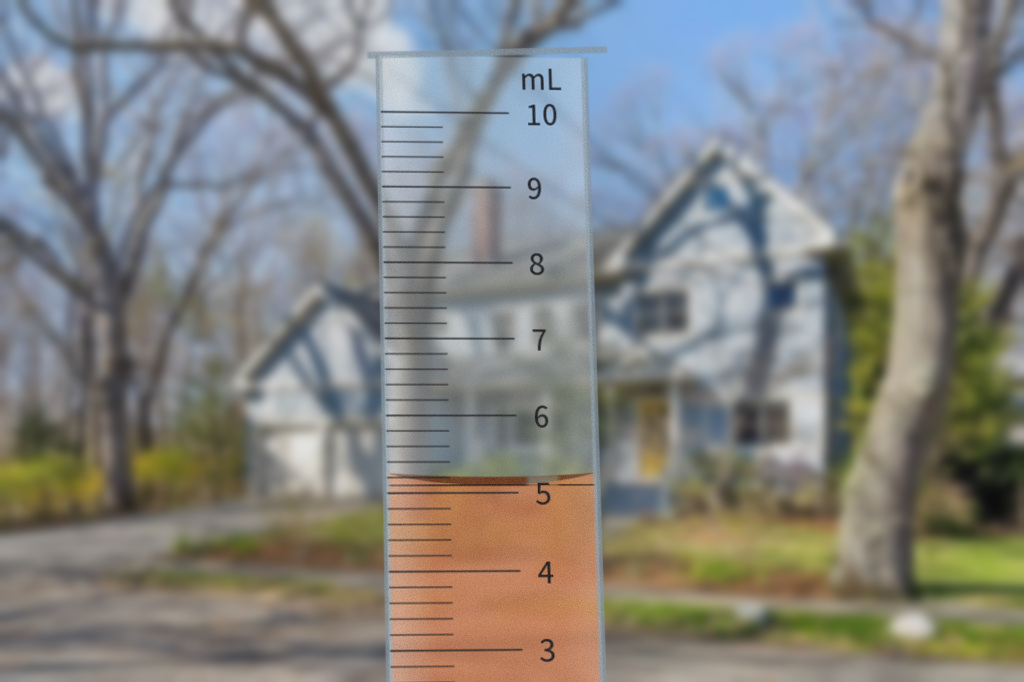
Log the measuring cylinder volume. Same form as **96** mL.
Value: **5.1** mL
